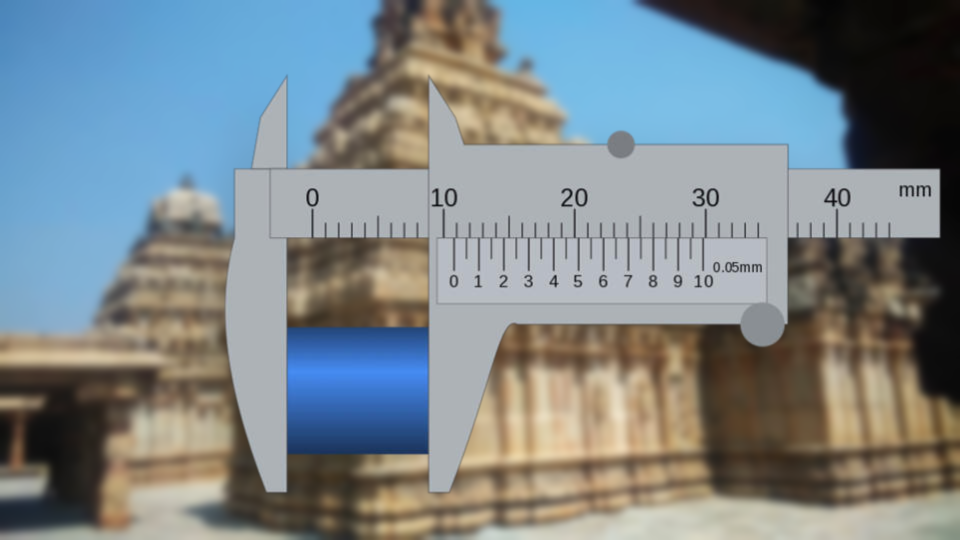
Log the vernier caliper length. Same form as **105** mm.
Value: **10.8** mm
